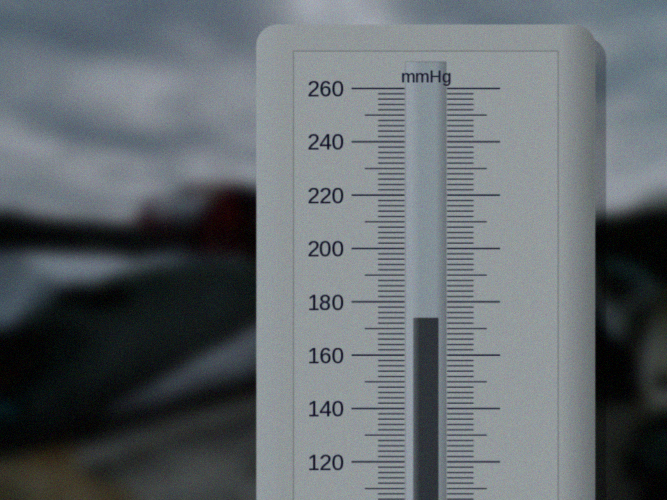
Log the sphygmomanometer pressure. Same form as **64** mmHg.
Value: **174** mmHg
